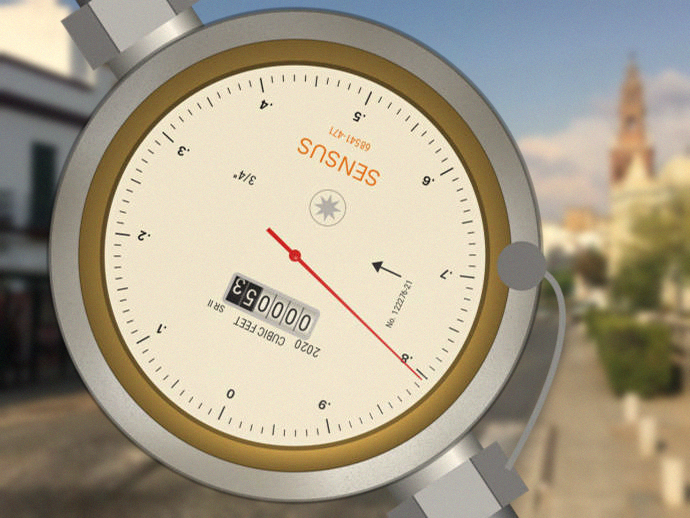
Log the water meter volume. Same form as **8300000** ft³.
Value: **52.80** ft³
